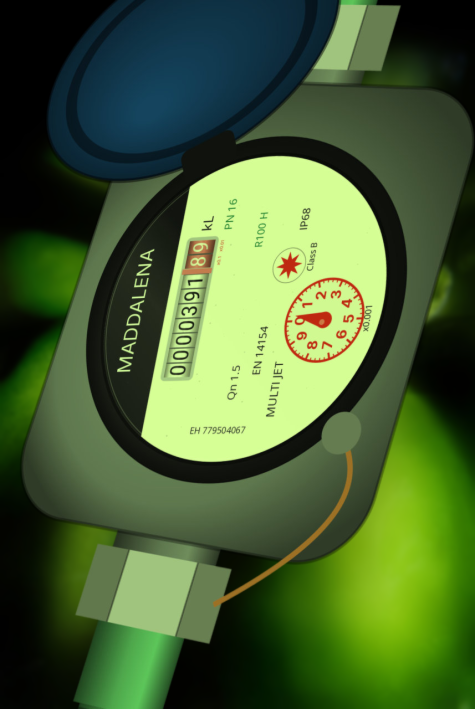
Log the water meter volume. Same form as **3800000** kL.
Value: **391.890** kL
